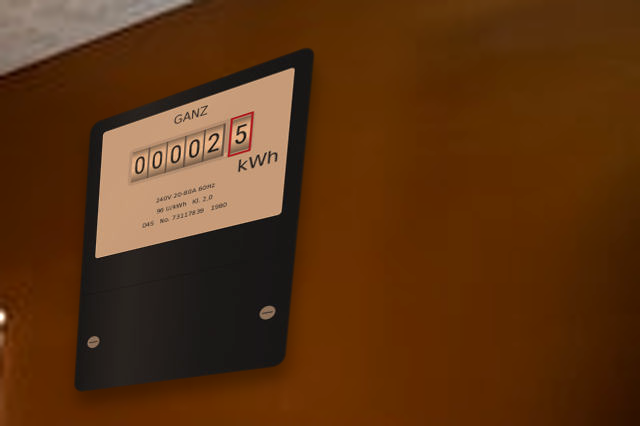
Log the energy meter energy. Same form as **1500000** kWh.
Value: **2.5** kWh
